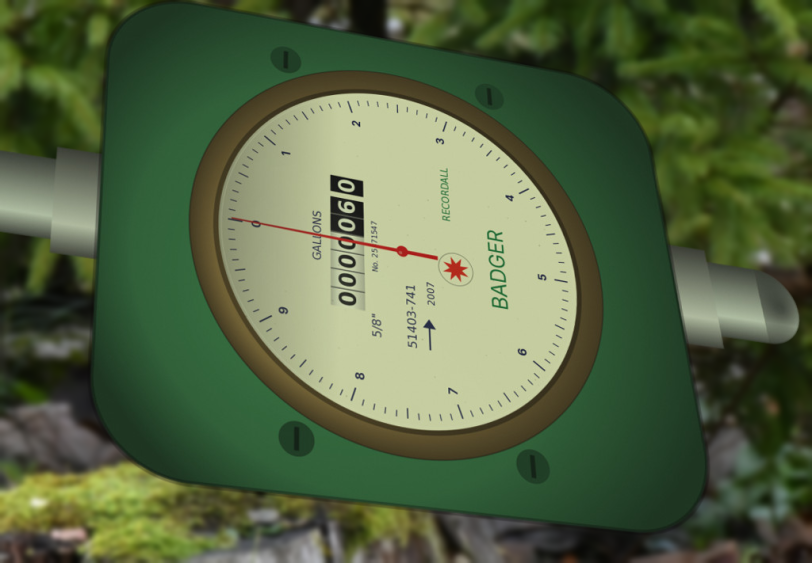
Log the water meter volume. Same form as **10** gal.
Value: **60.0** gal
